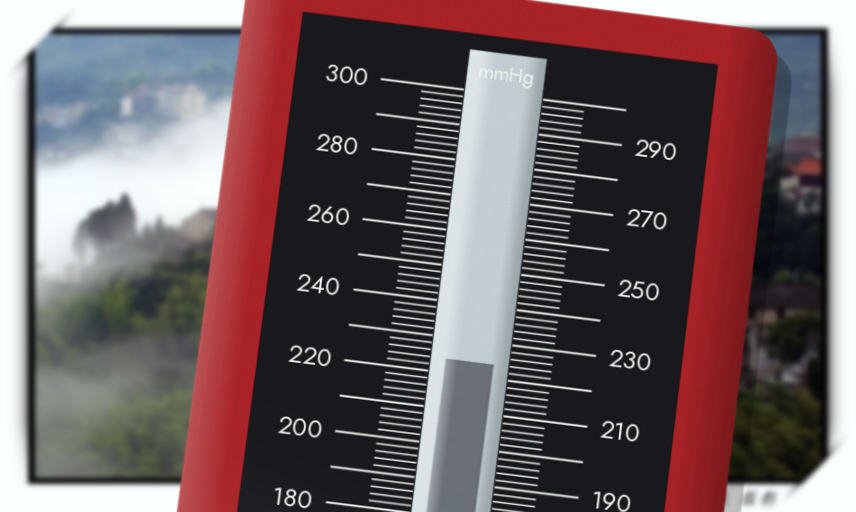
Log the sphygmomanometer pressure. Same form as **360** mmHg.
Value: **224** mmHg
